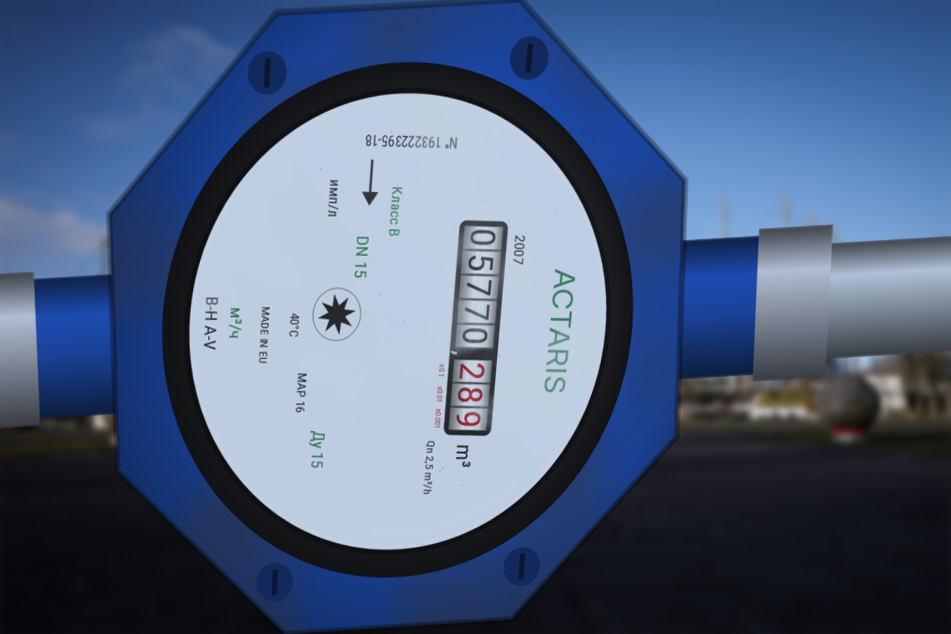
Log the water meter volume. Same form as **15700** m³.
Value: **5770.289** m³
